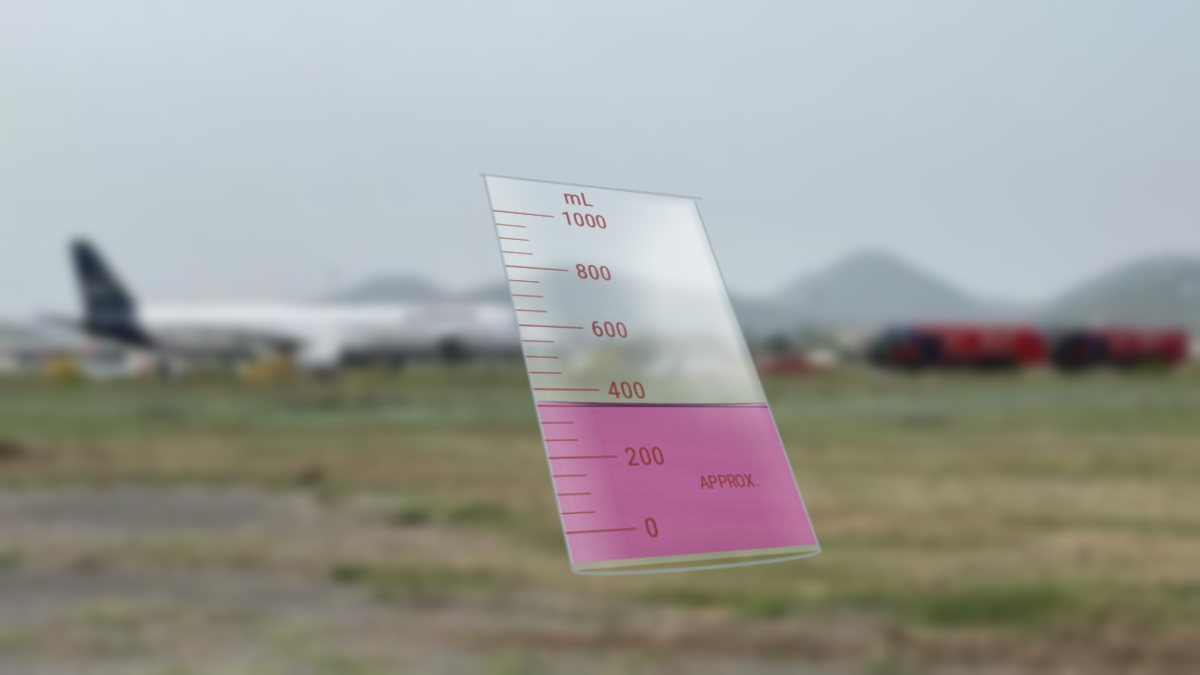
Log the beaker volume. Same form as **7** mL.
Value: **350** mL
